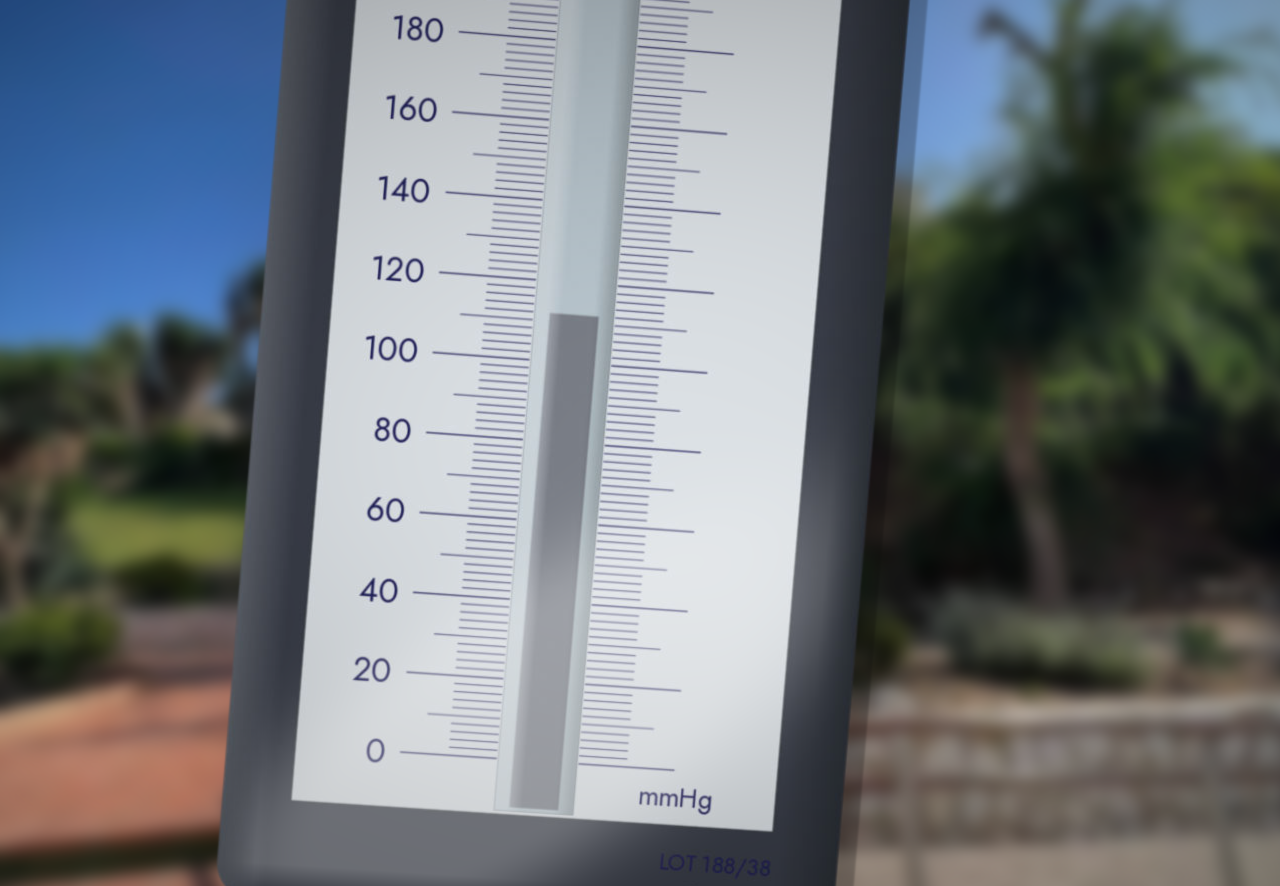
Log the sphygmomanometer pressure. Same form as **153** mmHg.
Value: **112** mmHg
